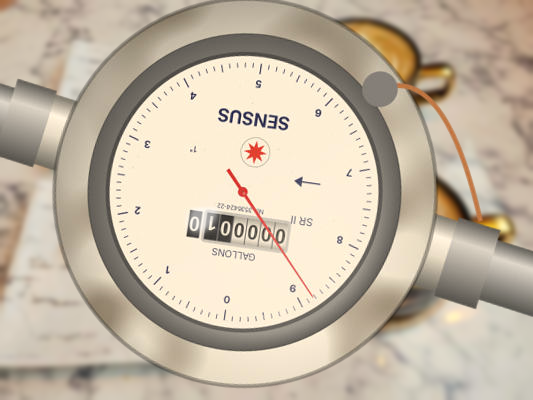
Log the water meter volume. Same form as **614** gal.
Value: **8.8** gal
